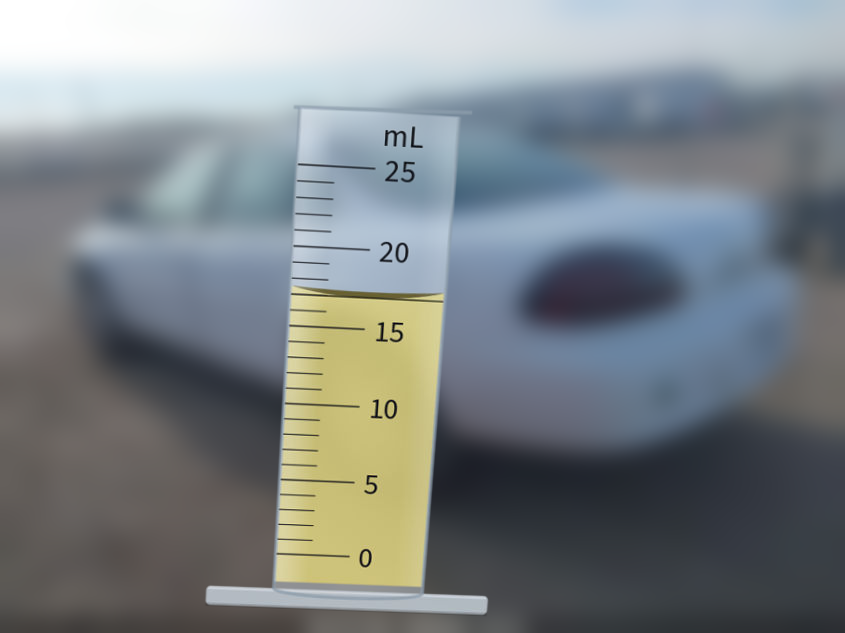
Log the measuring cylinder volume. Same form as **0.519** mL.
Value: **17** mL
